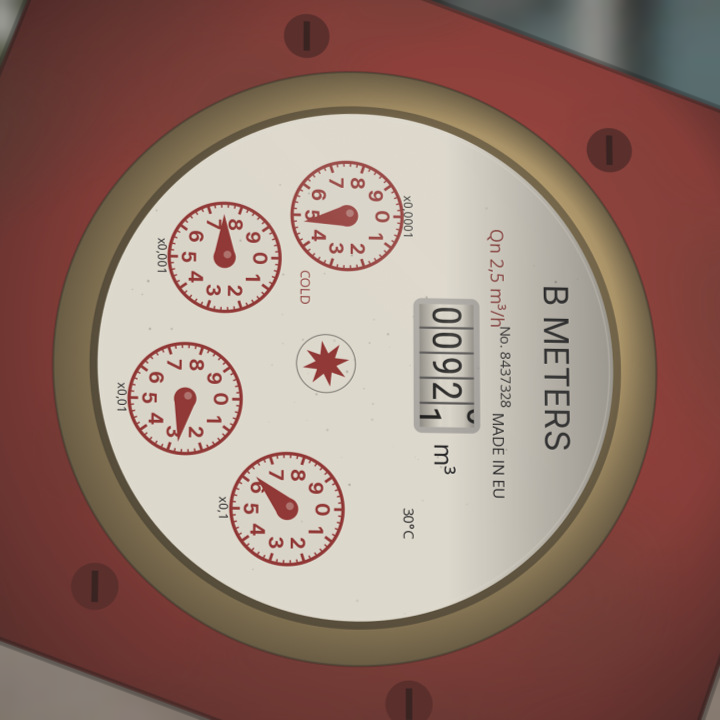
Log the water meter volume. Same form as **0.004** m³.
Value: **920.6274** m³
